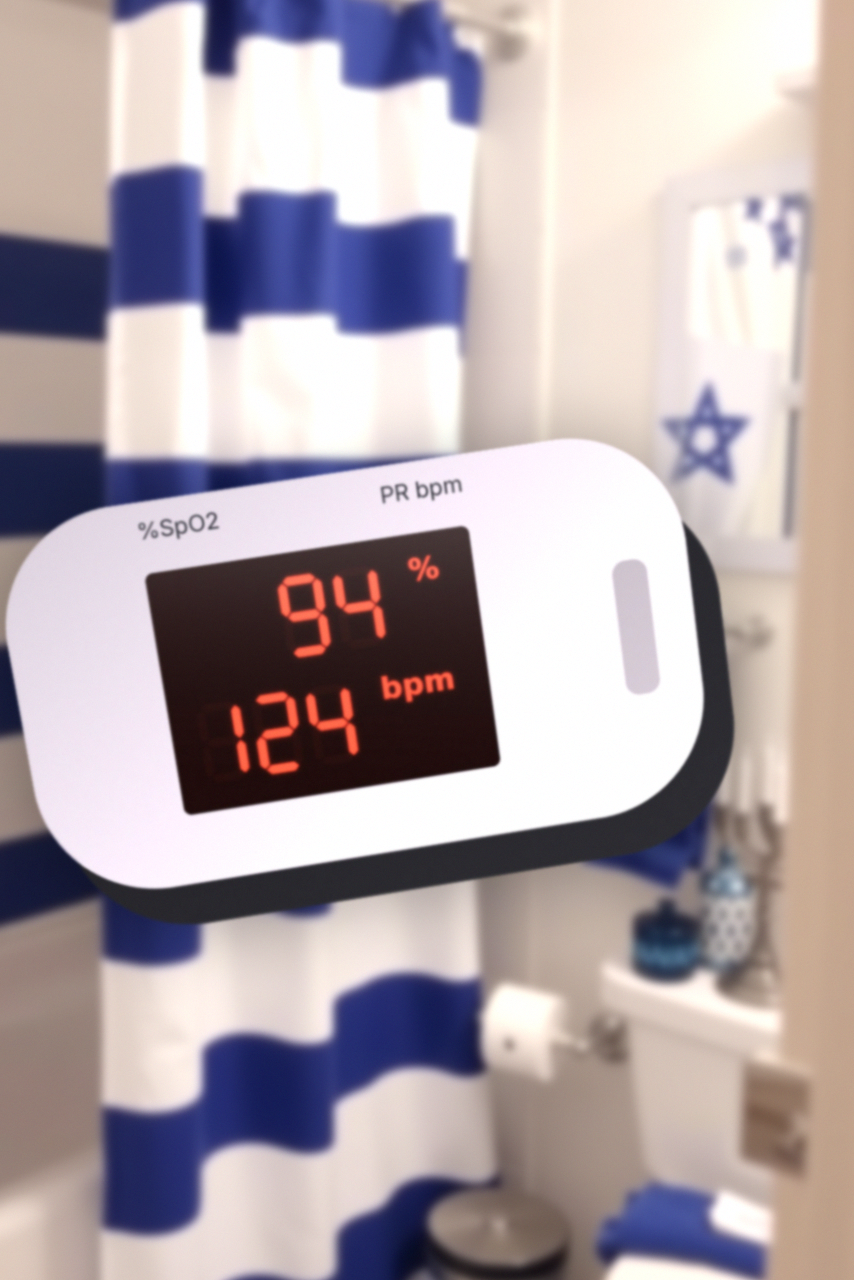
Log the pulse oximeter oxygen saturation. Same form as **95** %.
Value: **94** %
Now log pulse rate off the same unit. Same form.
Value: **124** bpm
